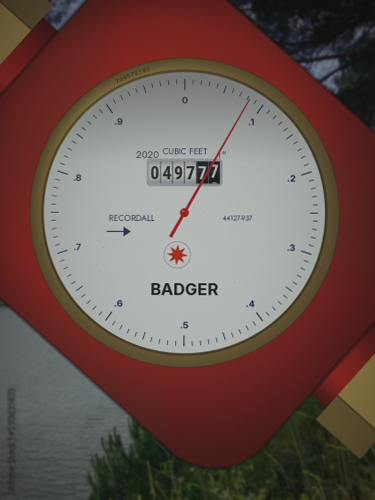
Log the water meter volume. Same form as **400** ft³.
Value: **49777.08** ft³
